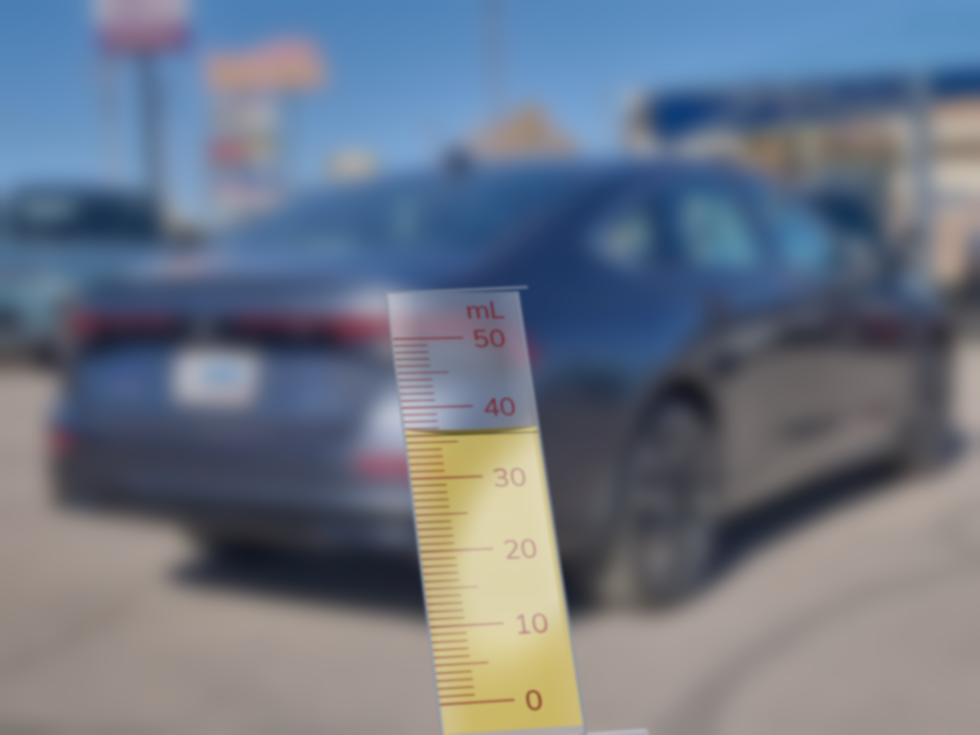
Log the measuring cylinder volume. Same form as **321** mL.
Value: **36** mL
